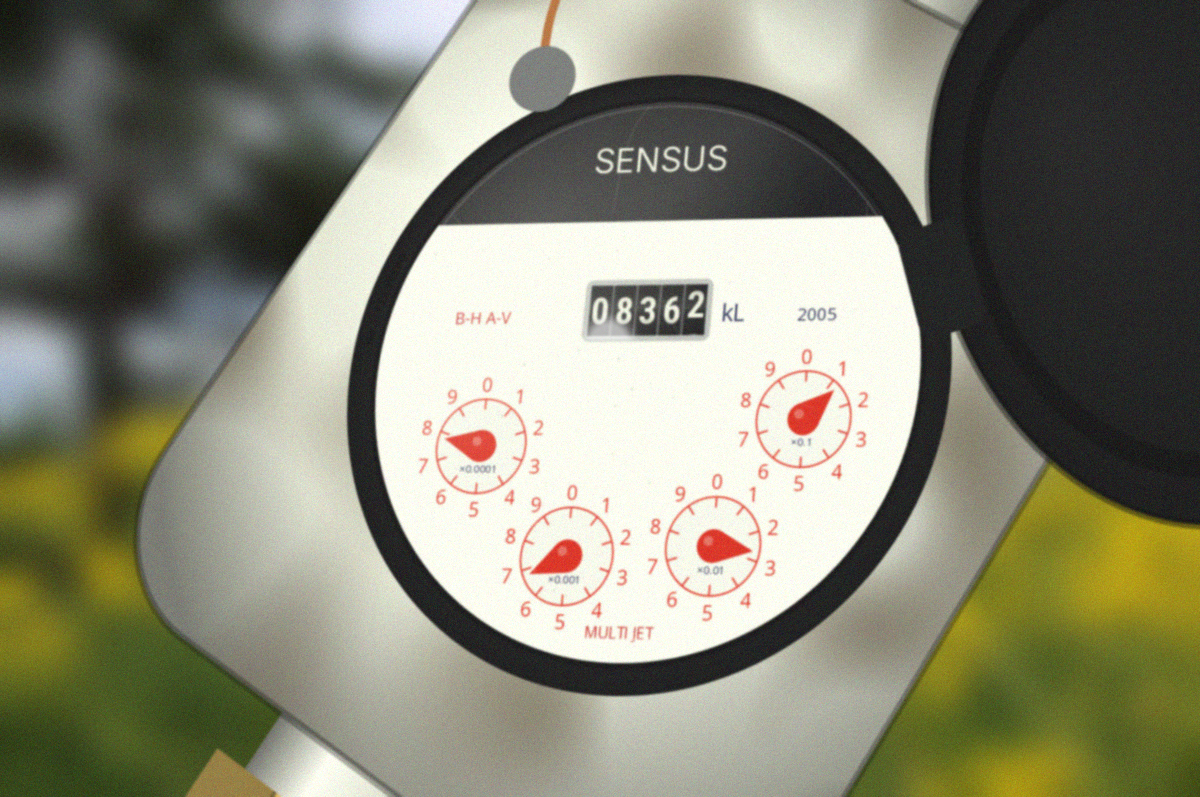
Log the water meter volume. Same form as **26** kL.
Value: **8362.1267** kL
